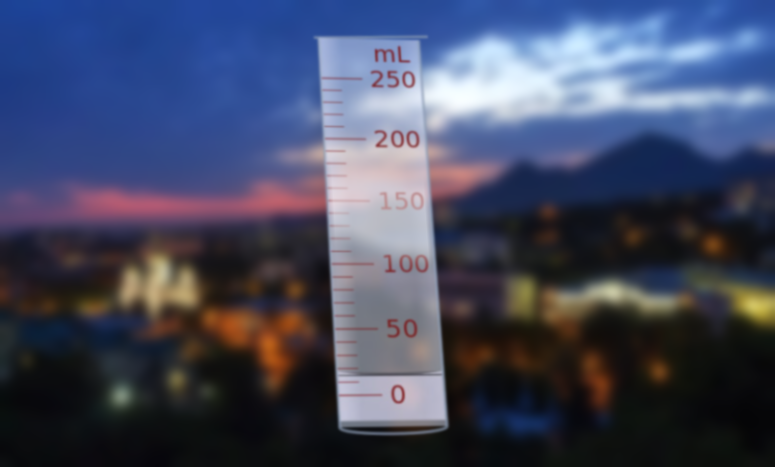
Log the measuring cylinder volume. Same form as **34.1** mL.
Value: **15** mL
